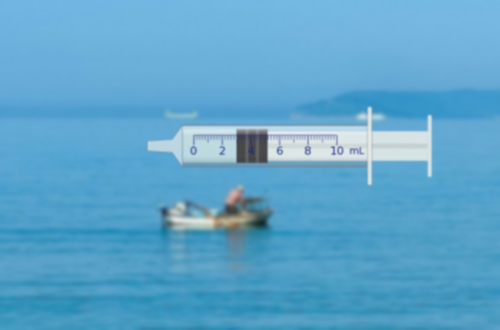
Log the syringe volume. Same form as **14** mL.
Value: **3** mL
